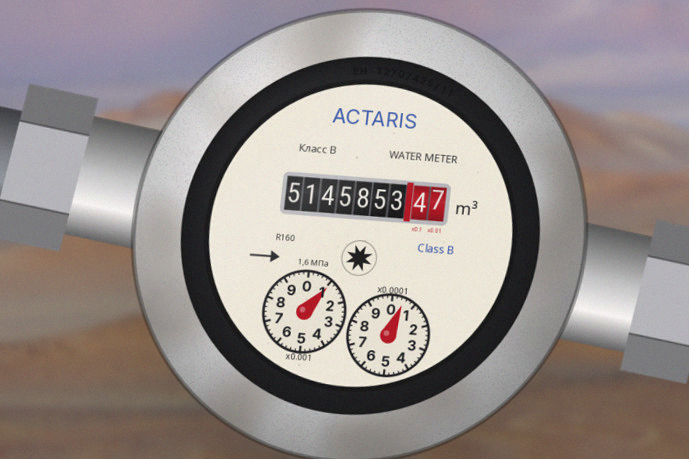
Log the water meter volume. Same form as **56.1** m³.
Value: **5145853.4710** m³
